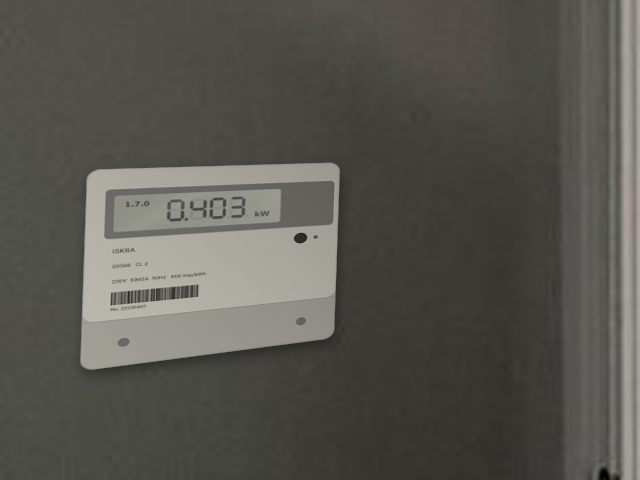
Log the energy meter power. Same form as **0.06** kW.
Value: **0.403** kW
